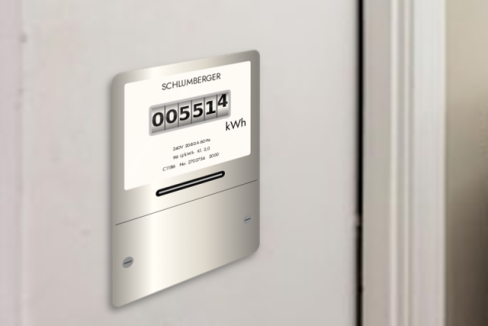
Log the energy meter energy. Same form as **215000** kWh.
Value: **5514** kWh
